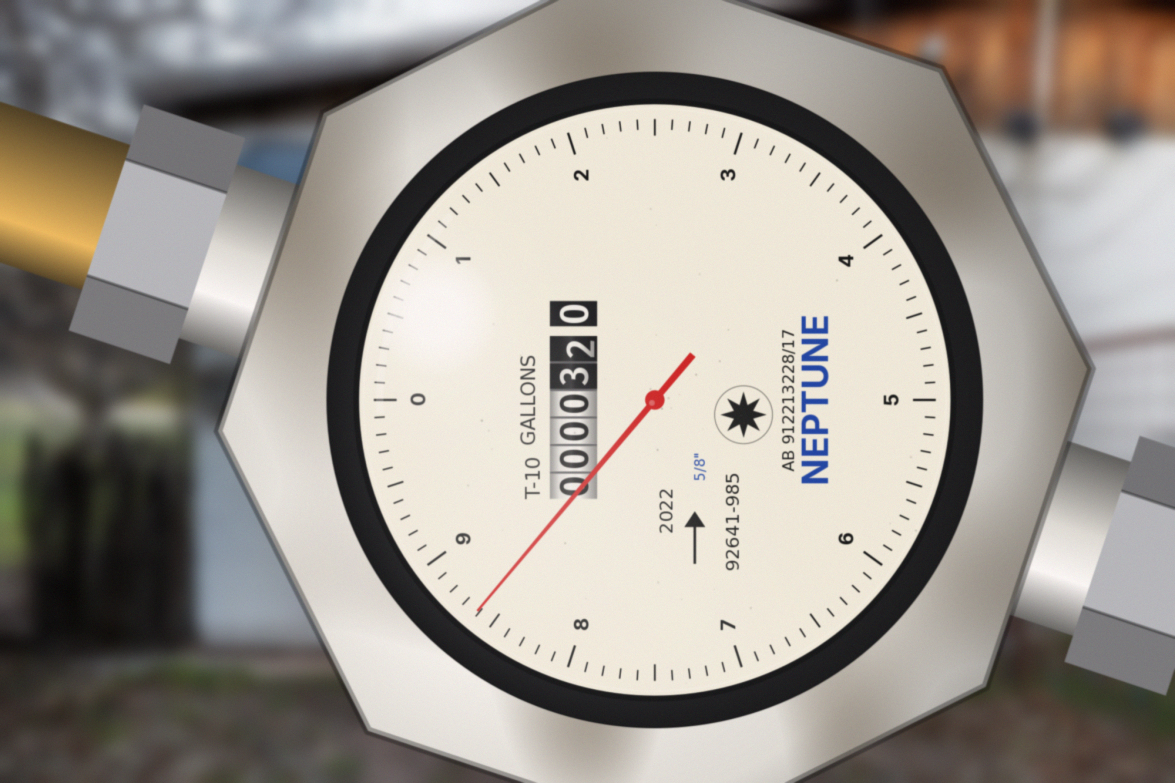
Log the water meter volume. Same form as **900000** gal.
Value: **318.6** gal
